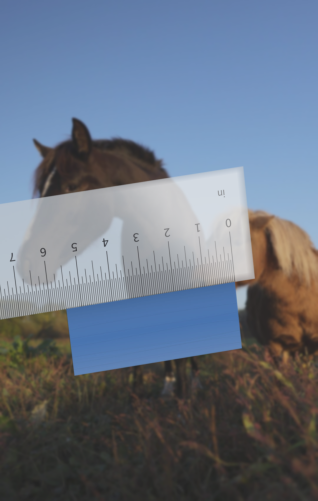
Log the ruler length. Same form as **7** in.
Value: **5.5** in
